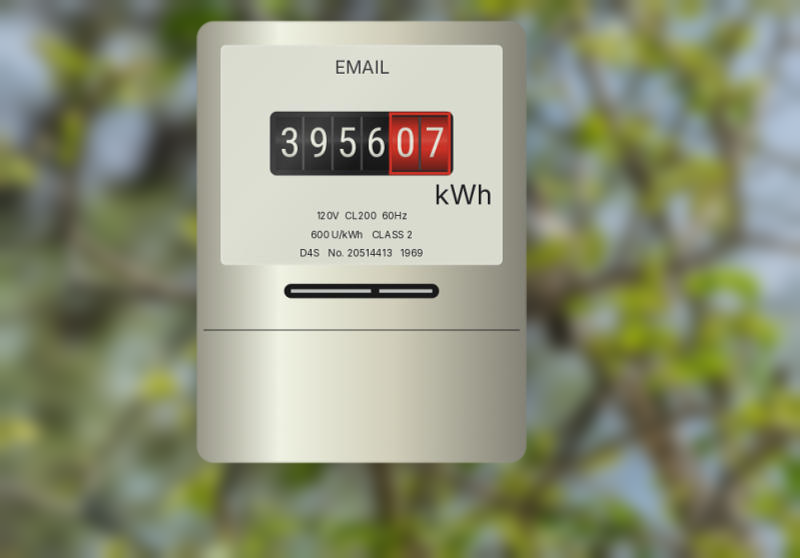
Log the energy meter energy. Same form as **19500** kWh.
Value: **3956.07** kWh
